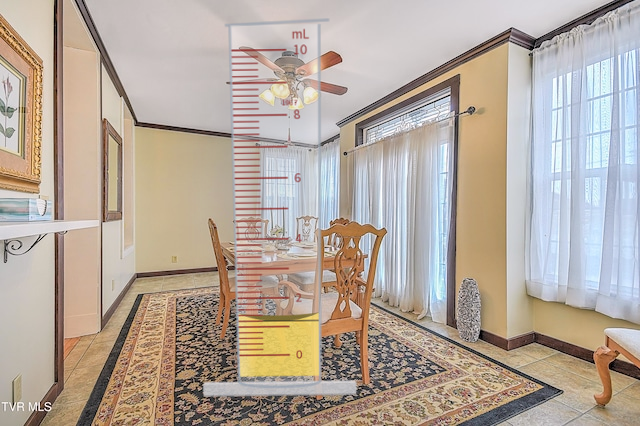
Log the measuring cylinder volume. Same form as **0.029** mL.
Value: **1.2** mL
